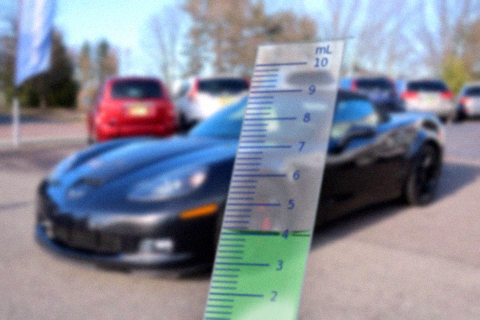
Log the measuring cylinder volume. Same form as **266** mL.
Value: **4** mL
